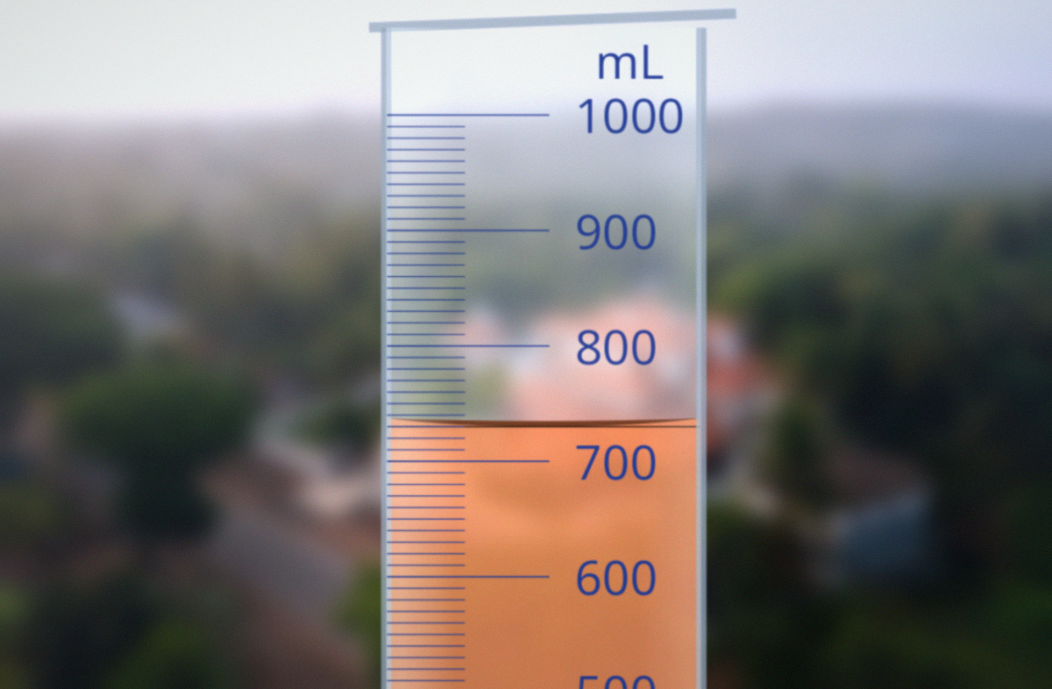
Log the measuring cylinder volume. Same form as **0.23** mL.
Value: **730** mL
